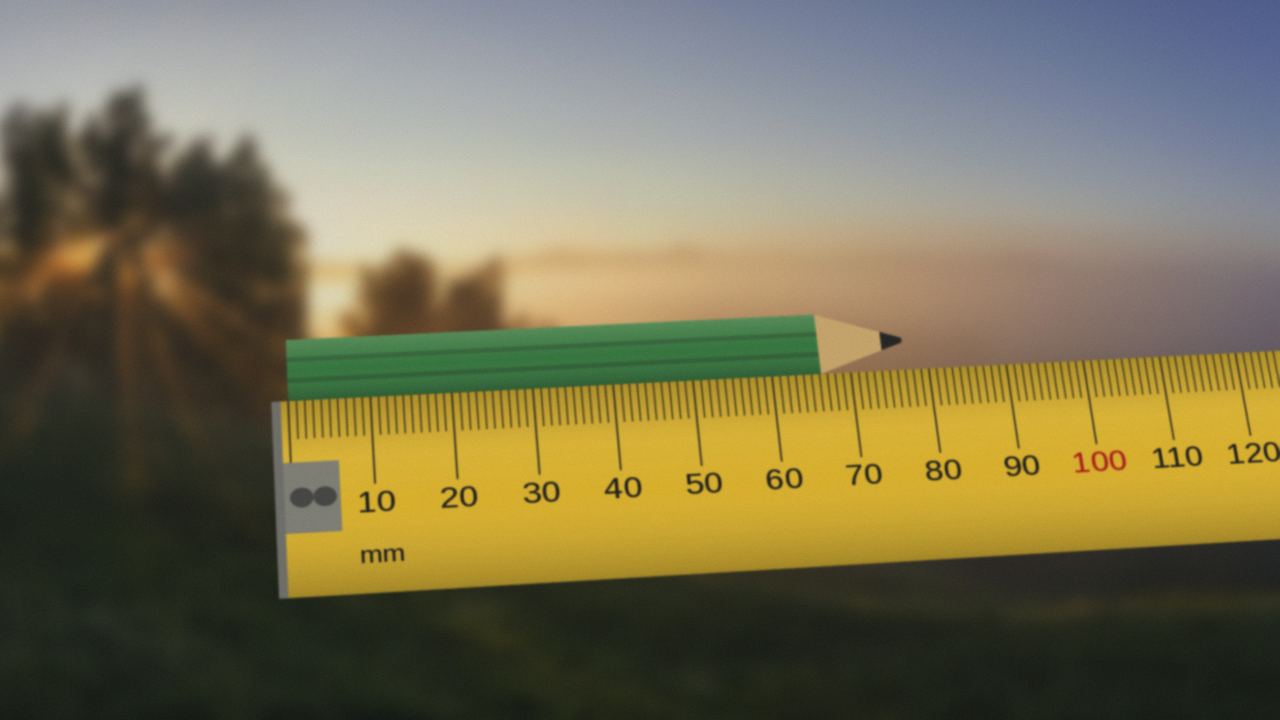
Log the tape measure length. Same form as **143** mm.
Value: **77** mm
